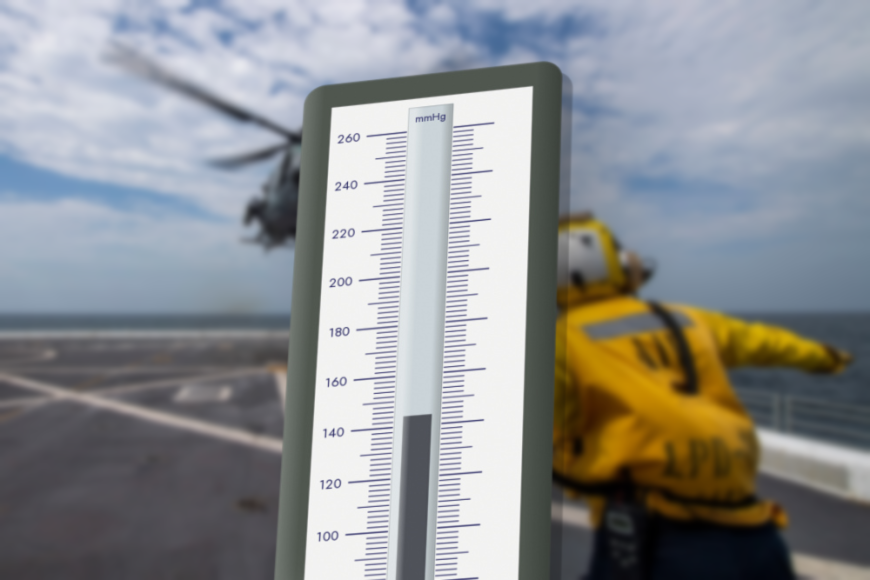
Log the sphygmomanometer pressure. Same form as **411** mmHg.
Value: **144** mmHg
